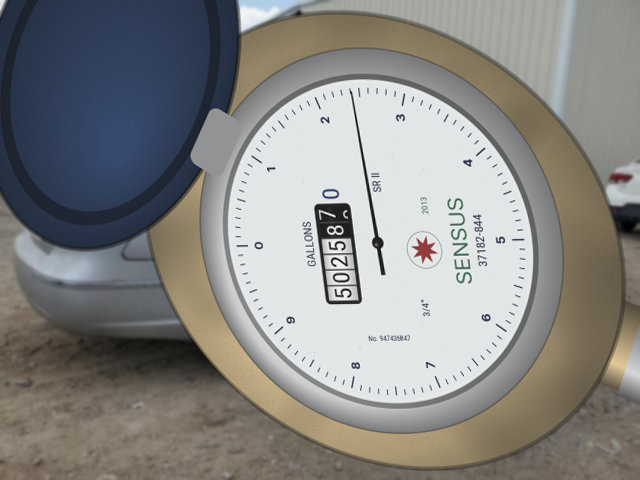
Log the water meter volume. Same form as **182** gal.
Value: **5025872.4** gal
